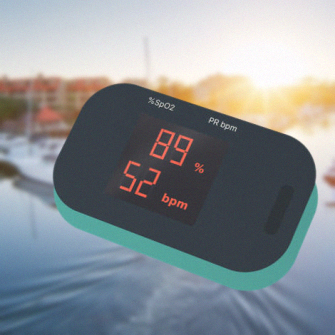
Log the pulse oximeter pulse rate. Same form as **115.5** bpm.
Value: **52** bpm
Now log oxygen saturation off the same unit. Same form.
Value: **89** %
